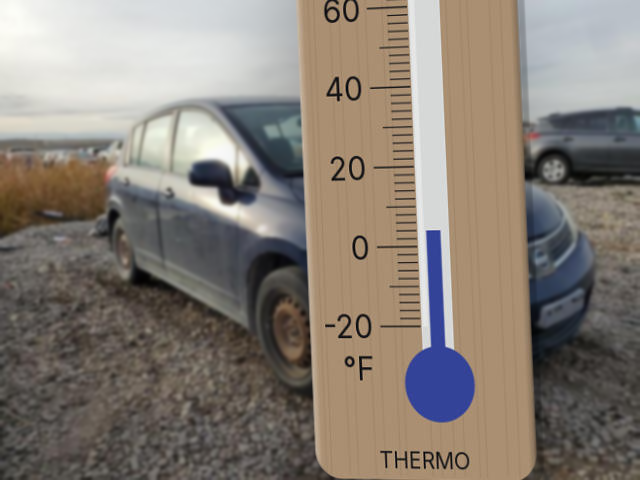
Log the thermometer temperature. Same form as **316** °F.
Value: **4** °F
